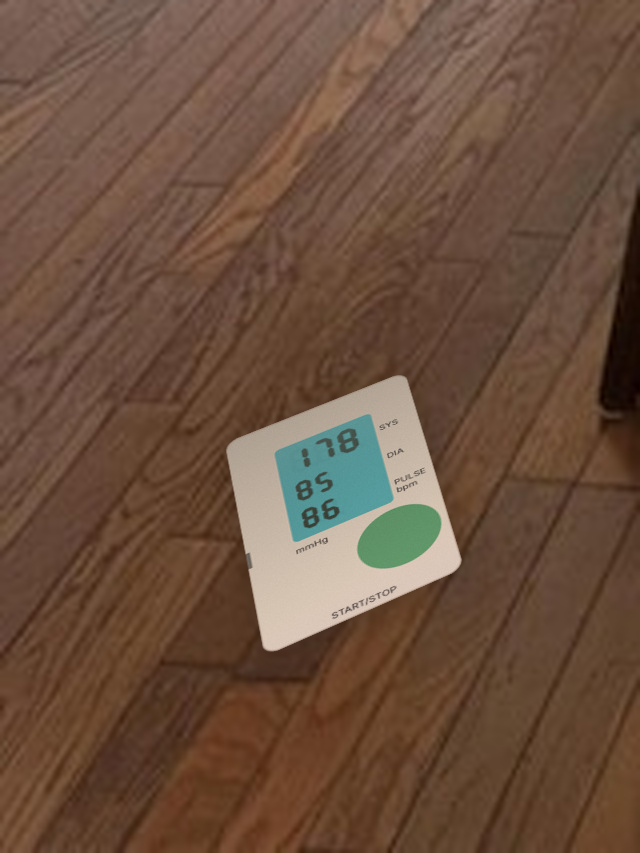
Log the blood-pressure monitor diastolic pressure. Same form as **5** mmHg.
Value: **85** mmHg
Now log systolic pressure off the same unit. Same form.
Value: **178** mmHg
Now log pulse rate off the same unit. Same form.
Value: **86** bpm
